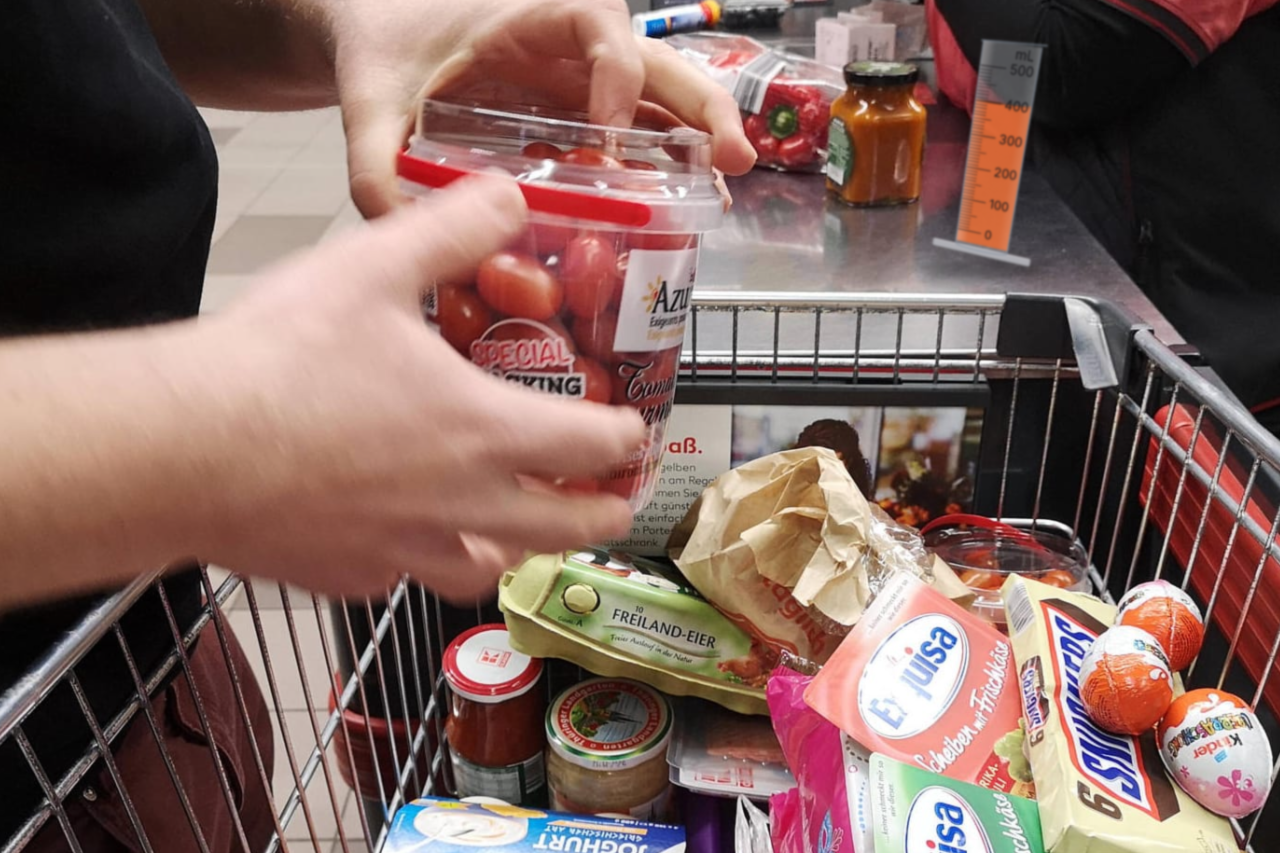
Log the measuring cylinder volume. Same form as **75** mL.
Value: **400** mL
